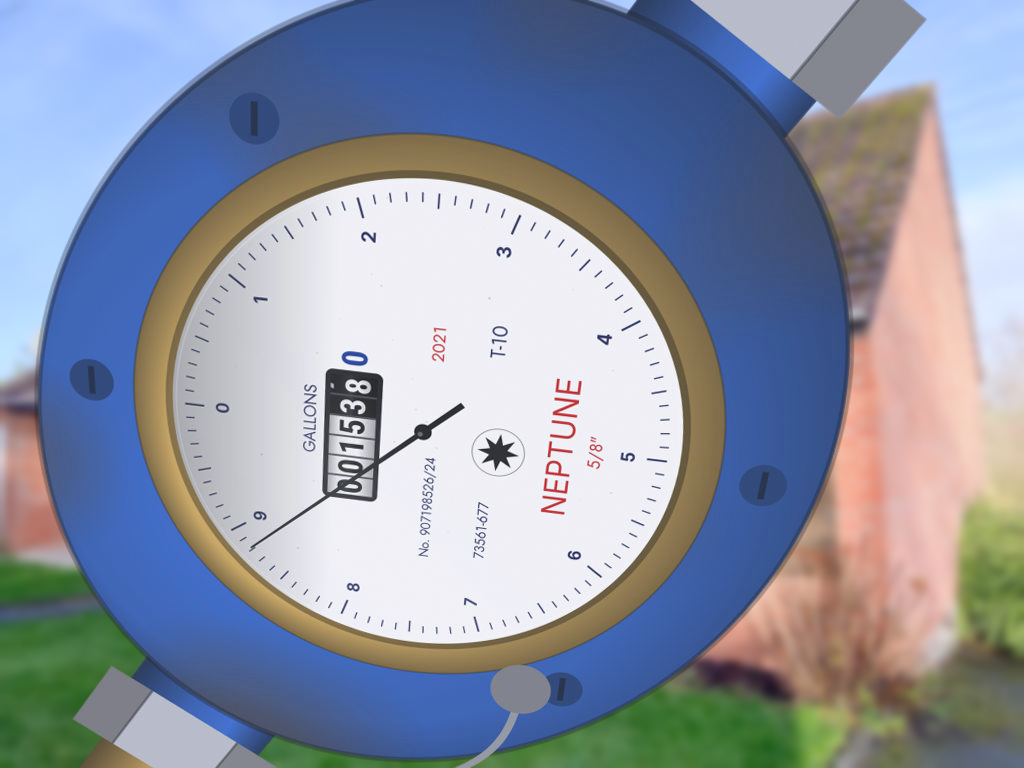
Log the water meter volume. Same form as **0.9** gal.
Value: **15378.8** gal
